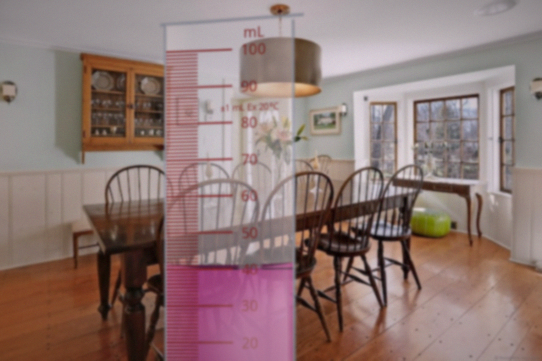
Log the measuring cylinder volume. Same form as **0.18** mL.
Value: **40** mL
